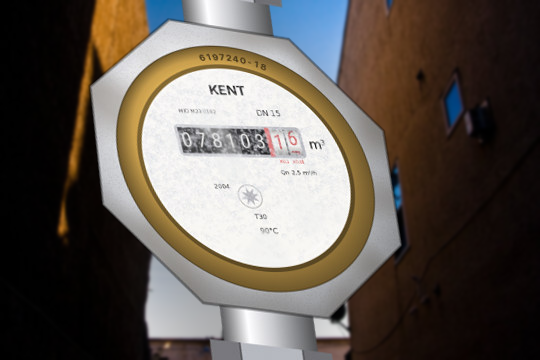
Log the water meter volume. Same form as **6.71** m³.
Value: **78103.16** m³
